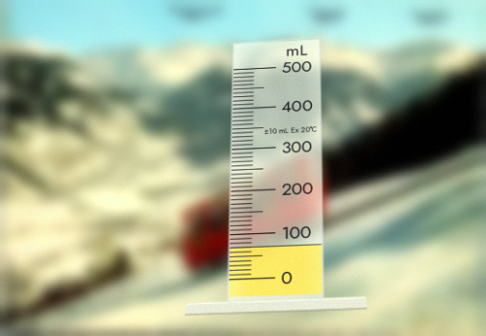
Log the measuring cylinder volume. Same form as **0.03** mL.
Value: **70** mL
